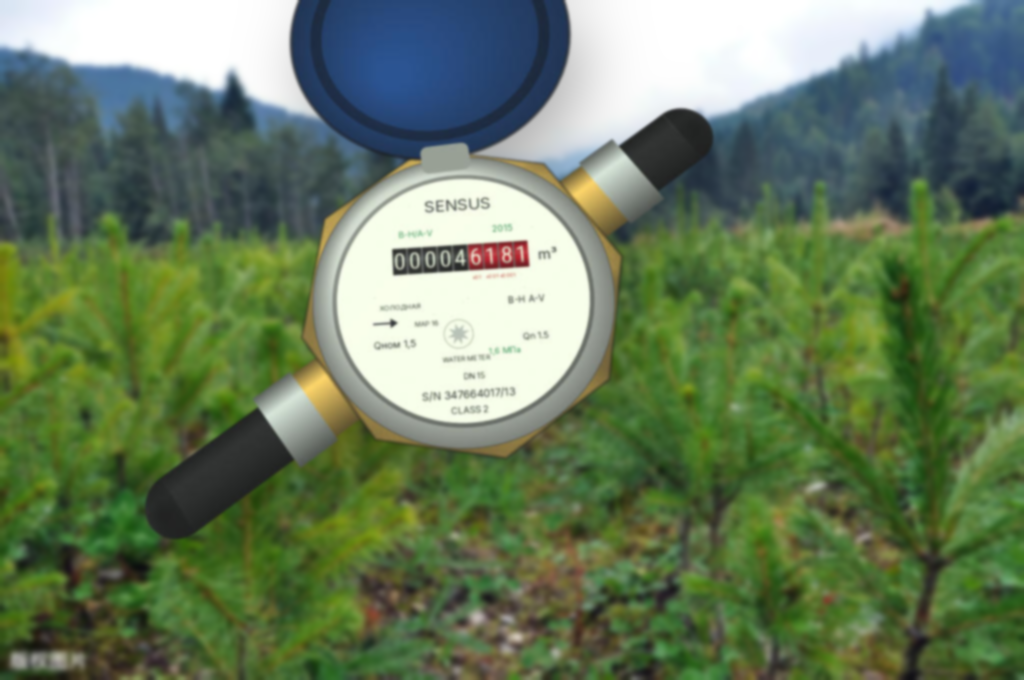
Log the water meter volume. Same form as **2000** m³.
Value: **4.6181** m³
